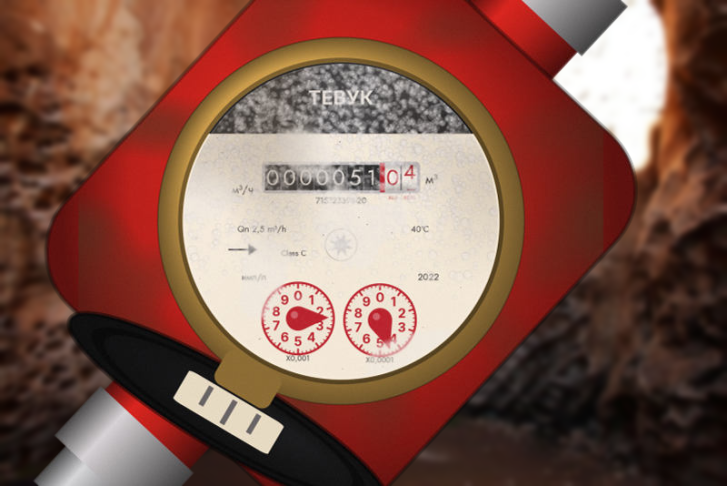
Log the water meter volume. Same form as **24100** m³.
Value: **51.0424** m³
